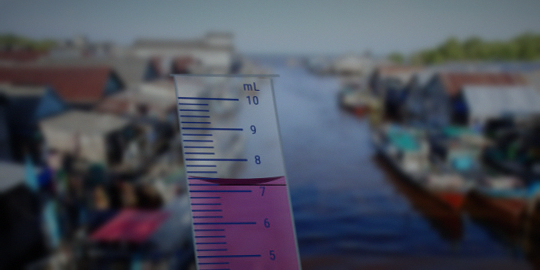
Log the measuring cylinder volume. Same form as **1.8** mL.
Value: **7.2** mL
